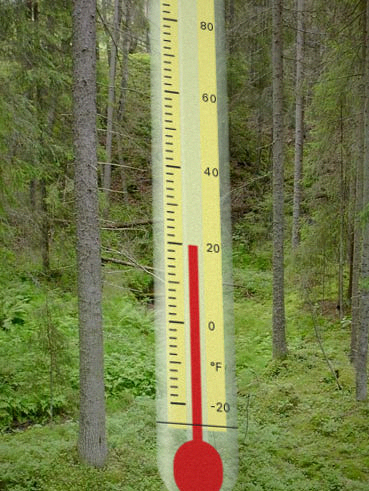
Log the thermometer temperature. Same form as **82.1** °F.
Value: **20** °F
